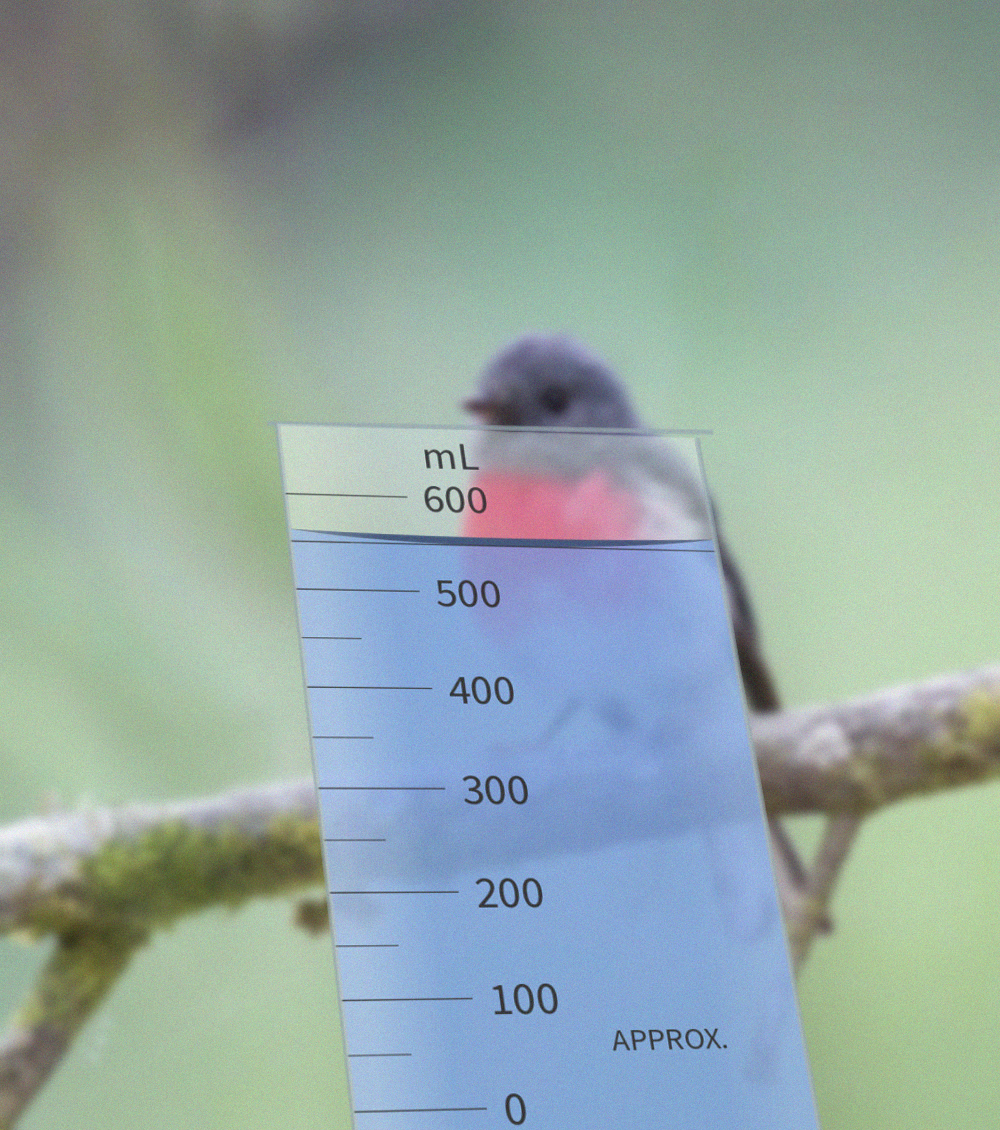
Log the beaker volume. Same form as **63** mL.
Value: **550** mL
